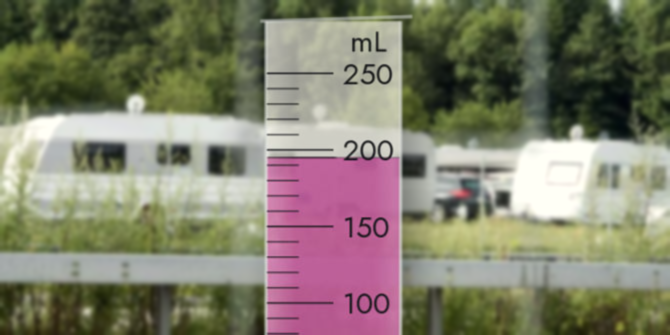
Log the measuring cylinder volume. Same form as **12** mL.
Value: **195** mL
